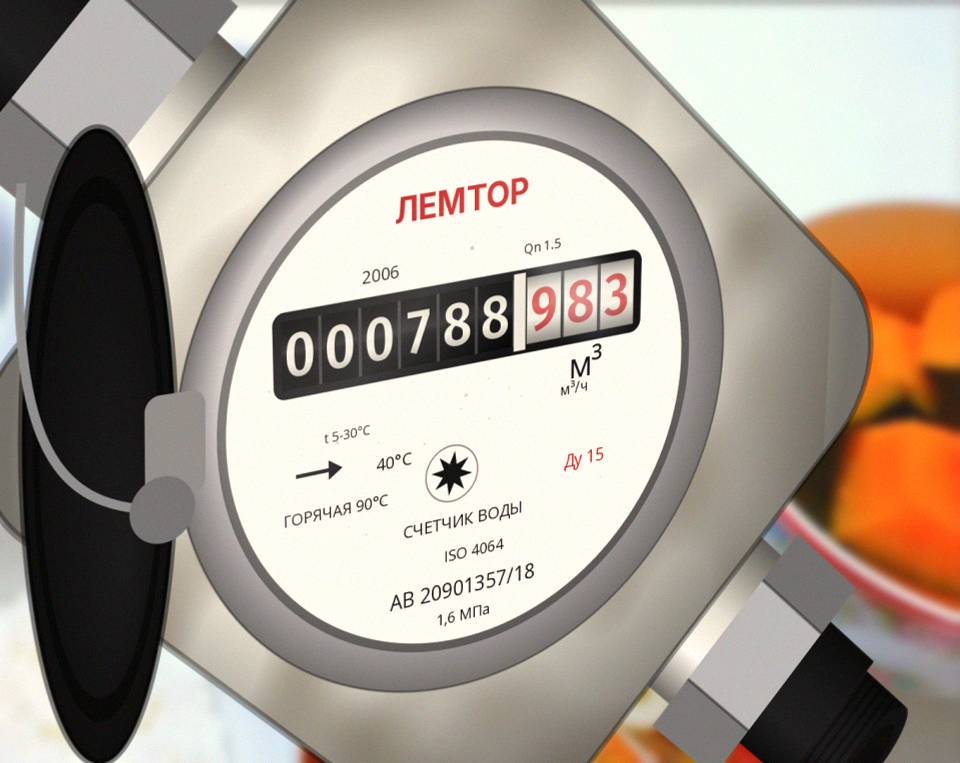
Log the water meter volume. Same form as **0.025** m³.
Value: **788.983** m³
